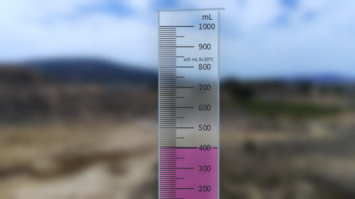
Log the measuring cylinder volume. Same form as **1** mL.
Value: **400** mL
